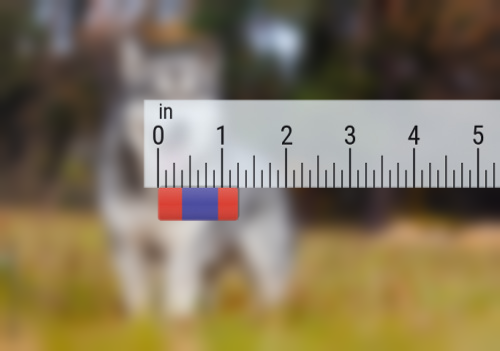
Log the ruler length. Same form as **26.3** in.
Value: **1.25** in
